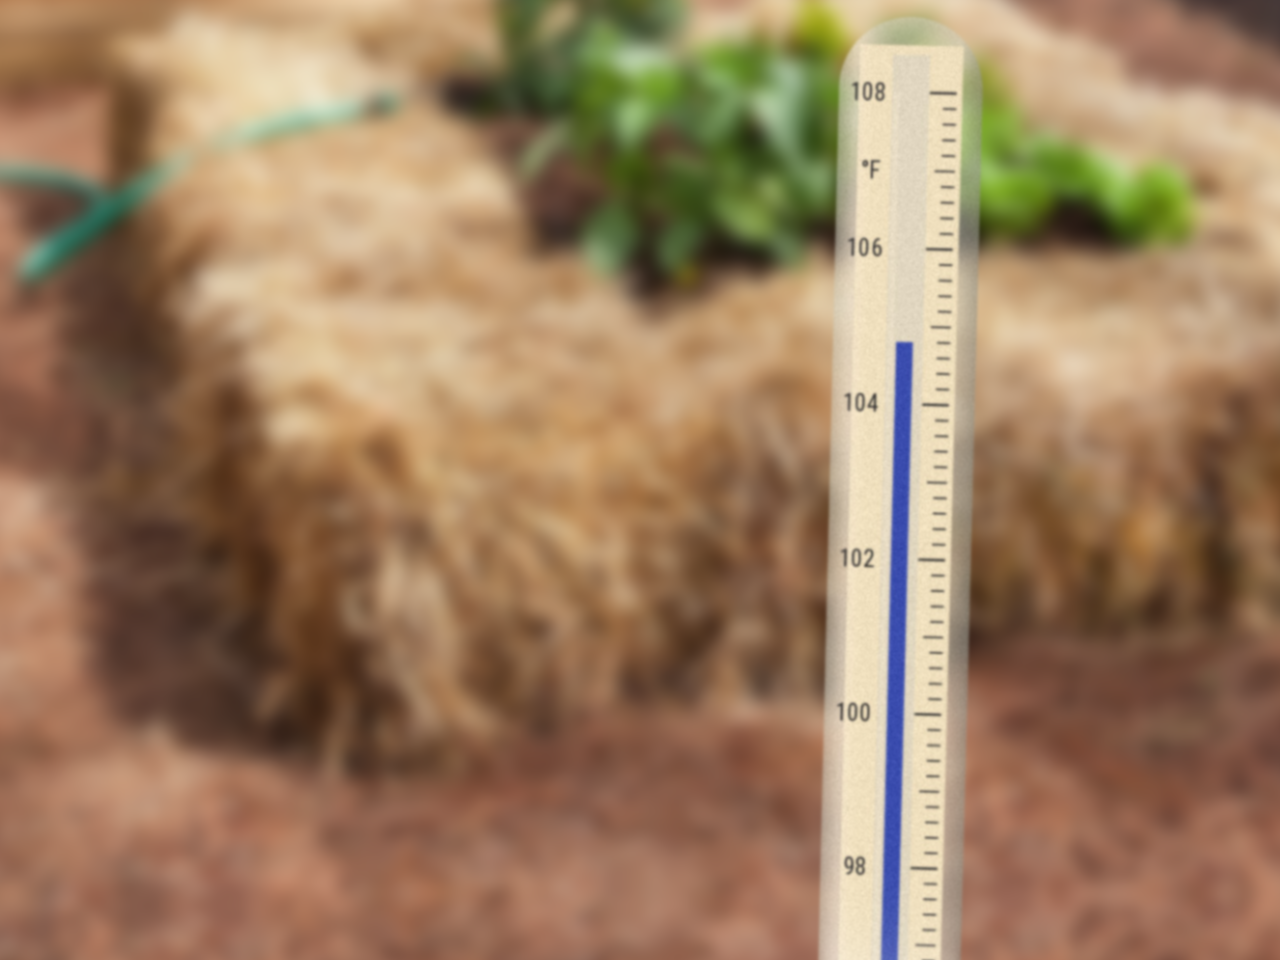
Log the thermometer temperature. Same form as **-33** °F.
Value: **104.8** °F
